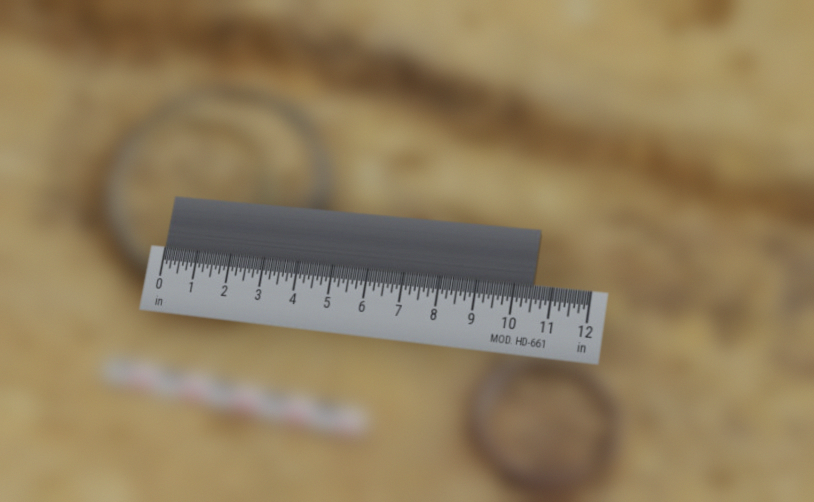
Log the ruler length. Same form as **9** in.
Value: **10.5** in
